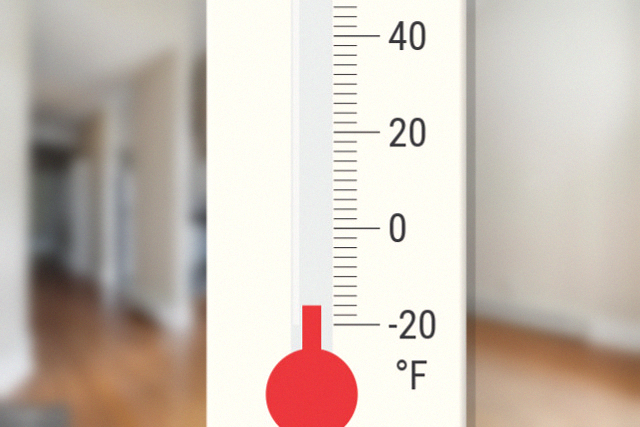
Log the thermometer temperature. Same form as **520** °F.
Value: **-16** °F
